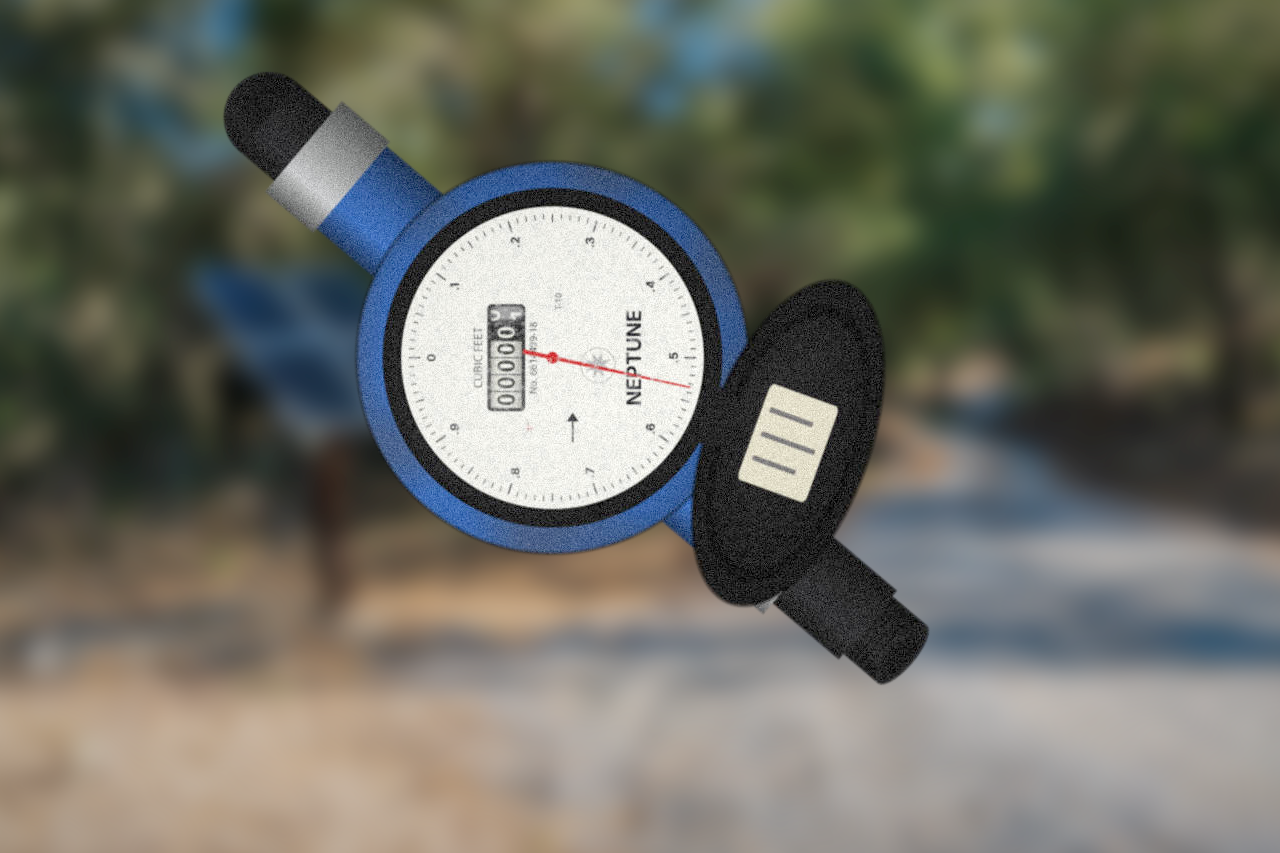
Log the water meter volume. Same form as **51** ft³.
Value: **0.53** ft³
